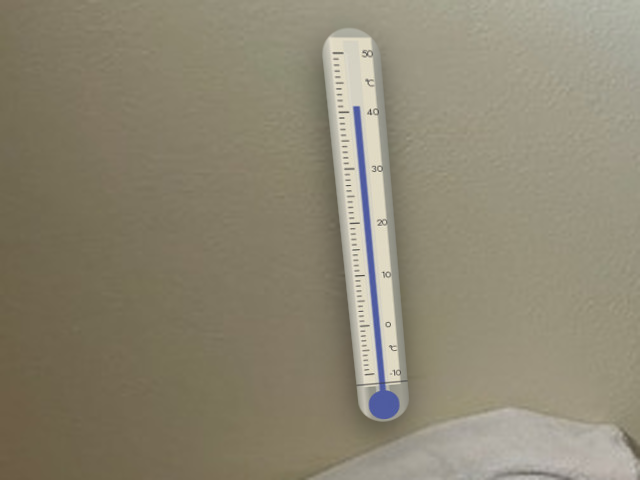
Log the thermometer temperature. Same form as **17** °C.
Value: **41** °C
